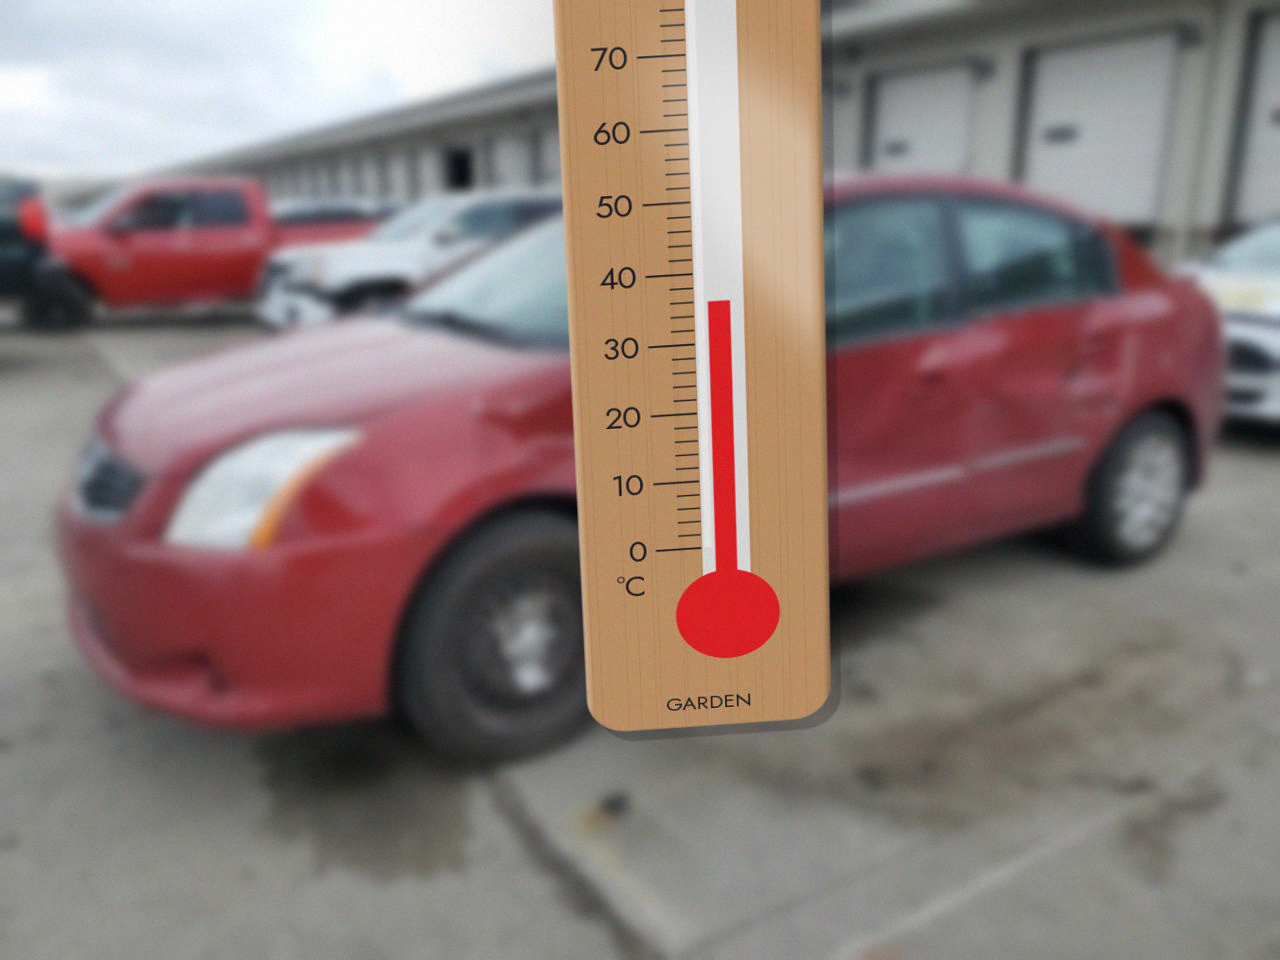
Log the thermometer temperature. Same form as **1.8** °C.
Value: **36** °C
